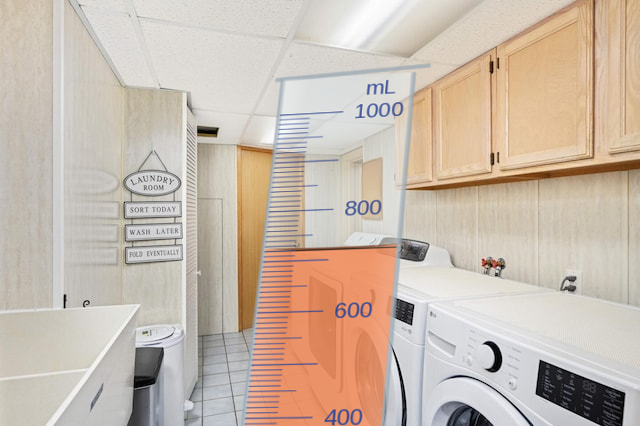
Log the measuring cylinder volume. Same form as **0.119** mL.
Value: **720** mL
